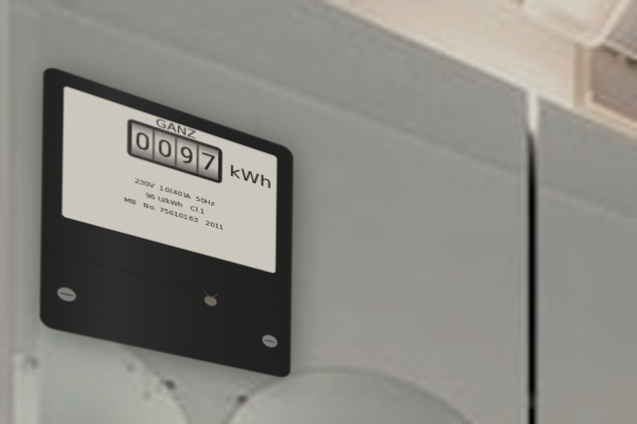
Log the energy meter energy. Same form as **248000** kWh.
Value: **97** kWh
